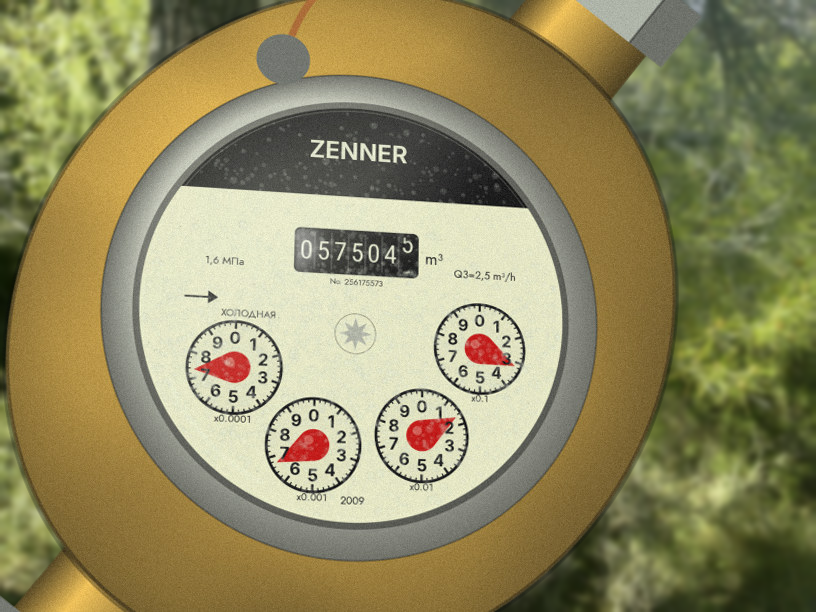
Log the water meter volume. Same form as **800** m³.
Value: **575045.3167** m³
